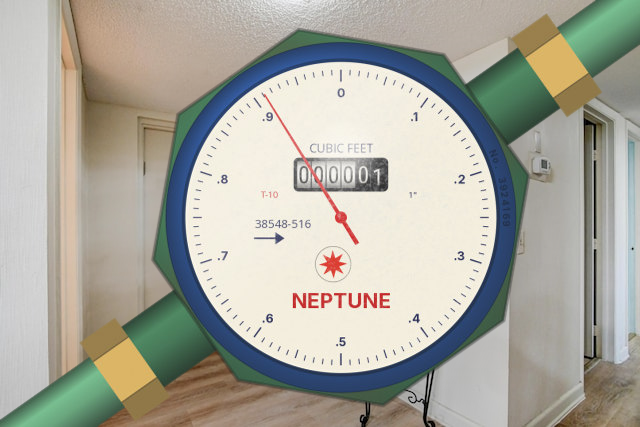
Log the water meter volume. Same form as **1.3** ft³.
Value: **0.91** ft³
